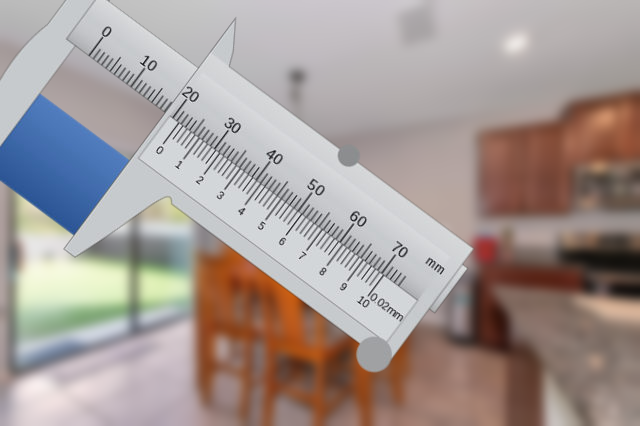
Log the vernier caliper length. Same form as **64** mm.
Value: **21.5** mm
